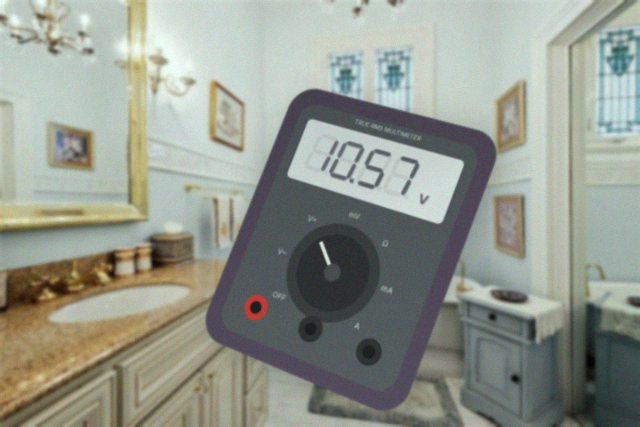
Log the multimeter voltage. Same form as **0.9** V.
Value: **10.57** V
